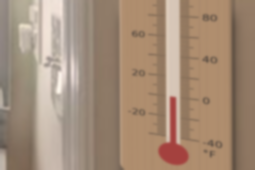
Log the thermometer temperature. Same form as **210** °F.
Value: **0** °F
